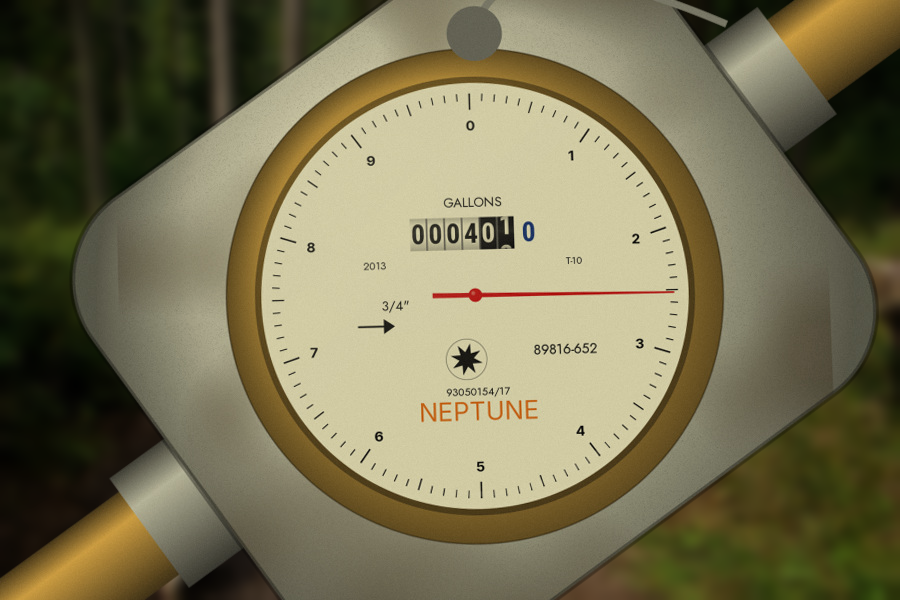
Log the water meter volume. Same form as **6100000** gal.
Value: **4012.5** gal
